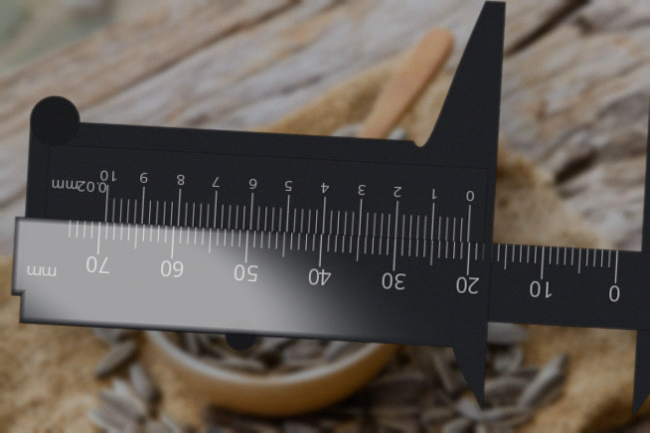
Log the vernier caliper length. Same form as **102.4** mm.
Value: **20.2** mm
